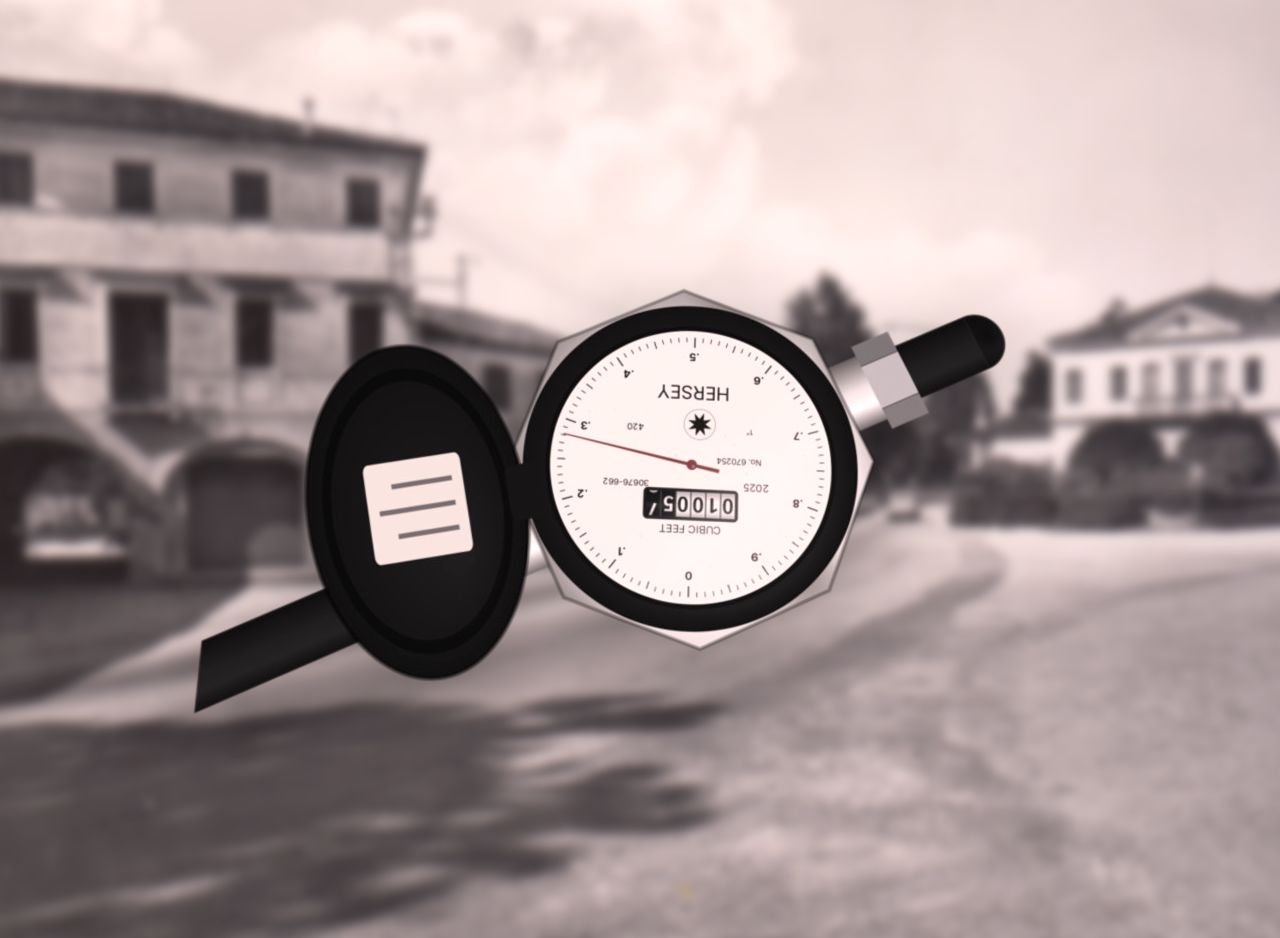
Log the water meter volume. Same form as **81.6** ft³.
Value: **10057.28** ft³
